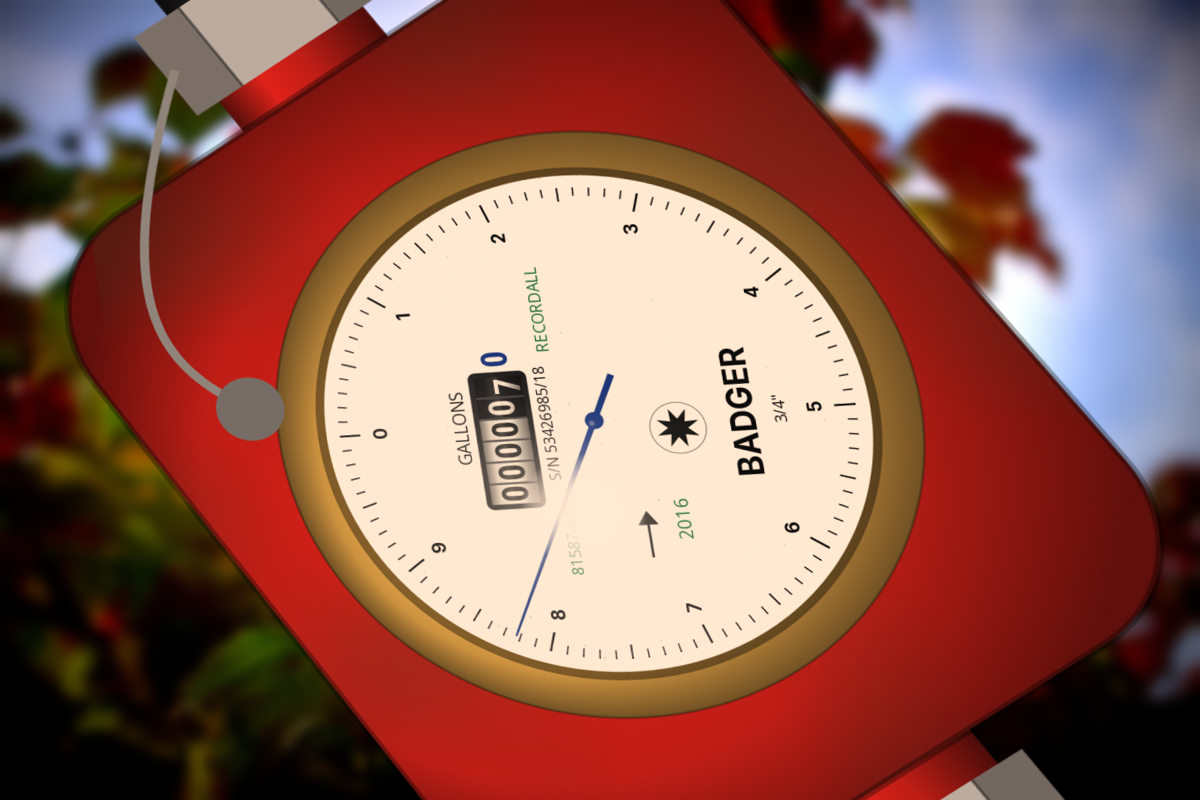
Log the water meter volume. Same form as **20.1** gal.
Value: **68.2** gal
